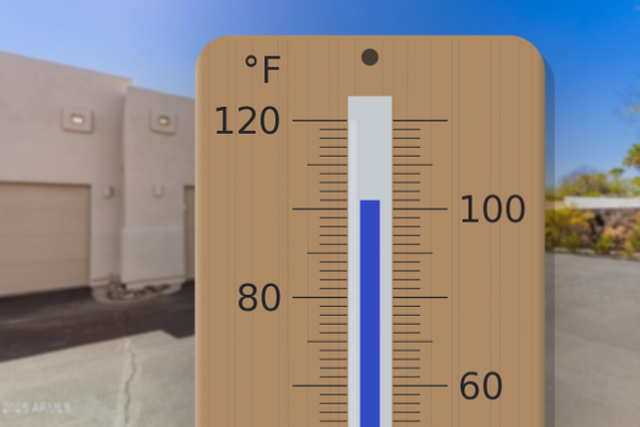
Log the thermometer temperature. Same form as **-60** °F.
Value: **102** °F
